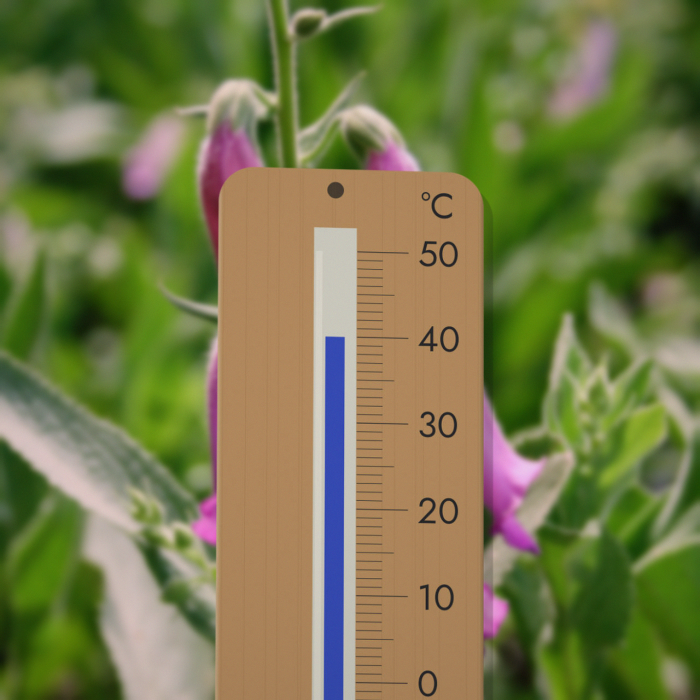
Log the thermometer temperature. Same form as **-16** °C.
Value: **40** °C
